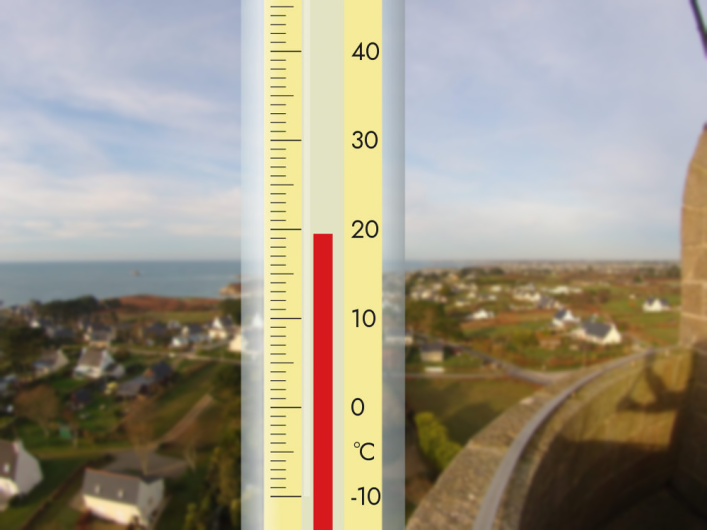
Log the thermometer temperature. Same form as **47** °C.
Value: **19.5** °C
